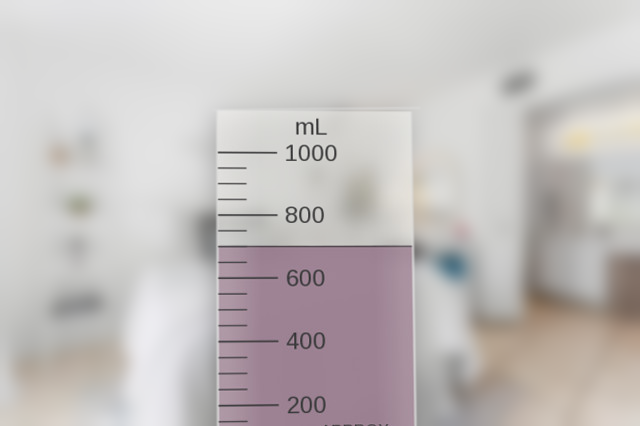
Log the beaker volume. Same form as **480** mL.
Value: **700** mL
